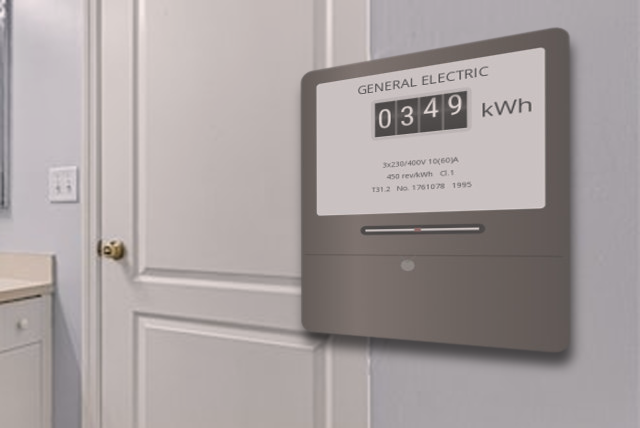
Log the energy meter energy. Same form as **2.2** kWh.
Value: **349** kWh
